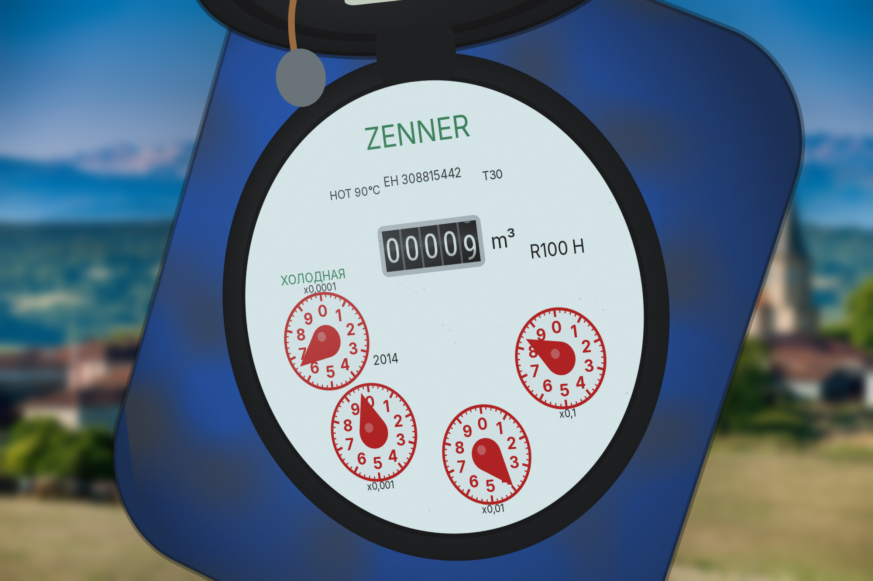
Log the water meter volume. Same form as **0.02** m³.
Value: **8.8396** m³
